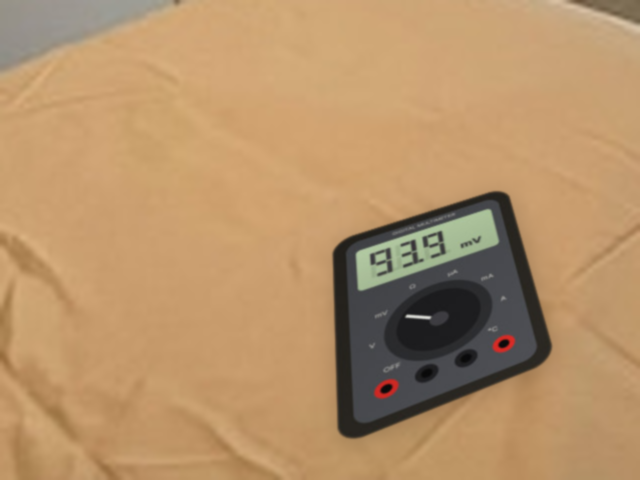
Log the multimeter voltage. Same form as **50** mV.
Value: **93.9** mV
